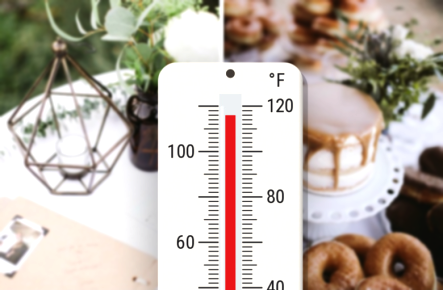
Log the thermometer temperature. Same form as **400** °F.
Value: **116** °F
